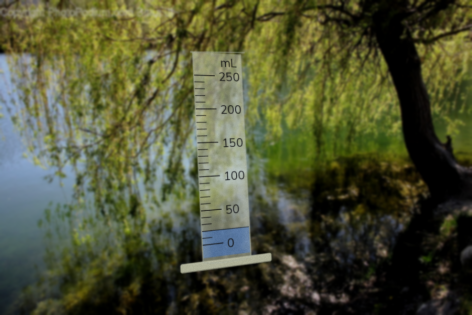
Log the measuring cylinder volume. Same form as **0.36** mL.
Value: **20** mL
